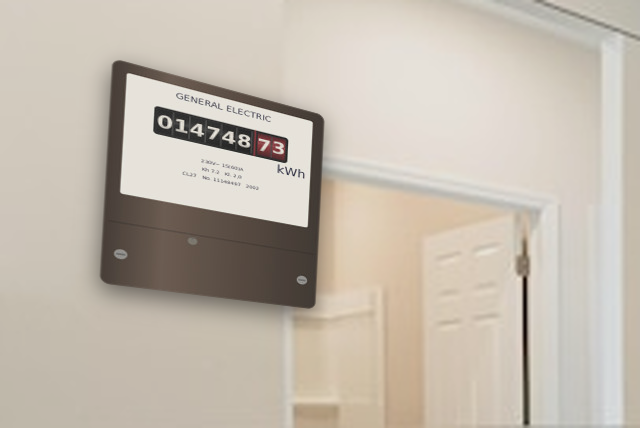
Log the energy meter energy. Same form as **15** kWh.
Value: **14748.73** kWh
